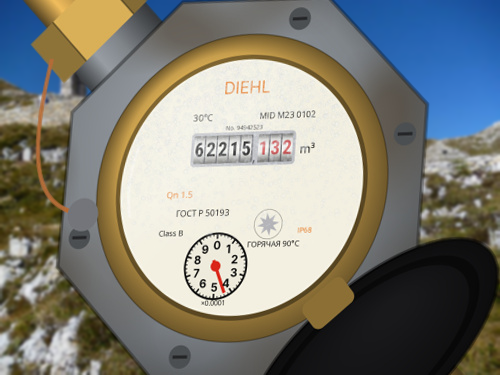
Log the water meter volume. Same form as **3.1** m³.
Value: **62215.1324** m³
